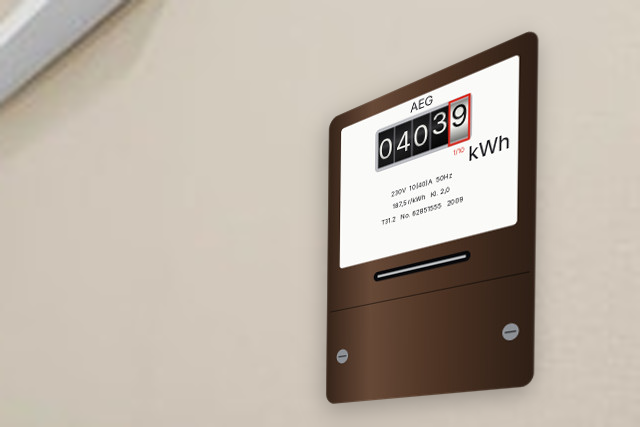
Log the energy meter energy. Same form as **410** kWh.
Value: **403.9** kWh
